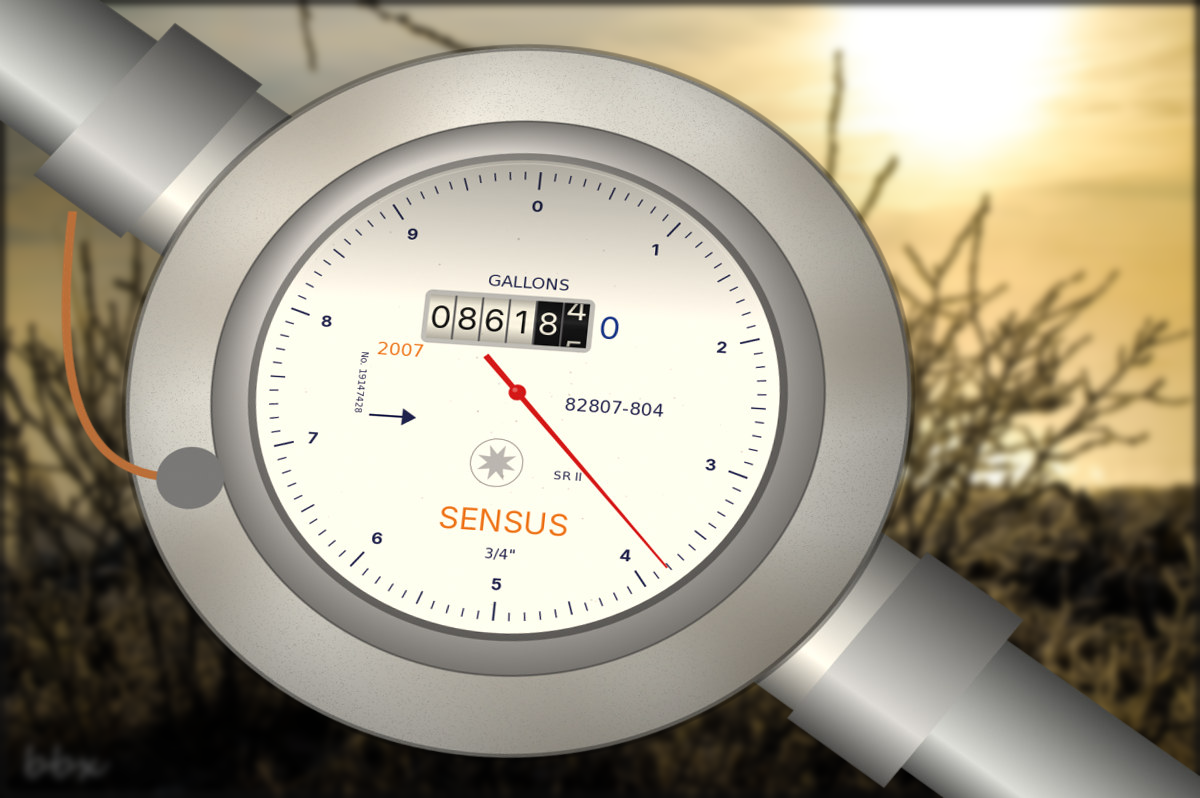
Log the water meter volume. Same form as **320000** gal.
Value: **861843.8** gal
